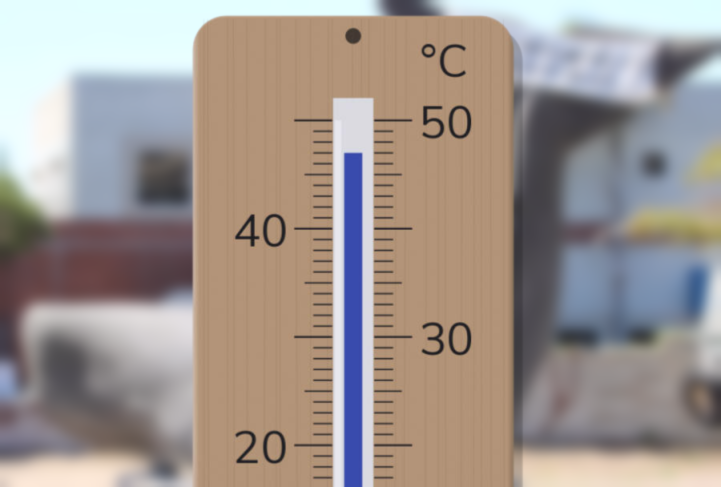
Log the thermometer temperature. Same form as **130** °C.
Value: **47** °C
